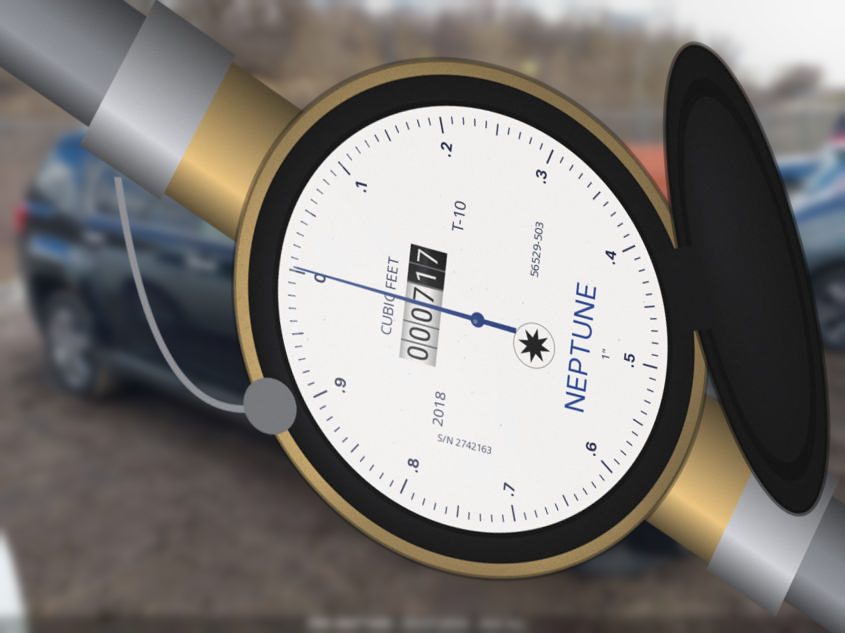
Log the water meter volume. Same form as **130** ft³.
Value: **717.00** ft³
